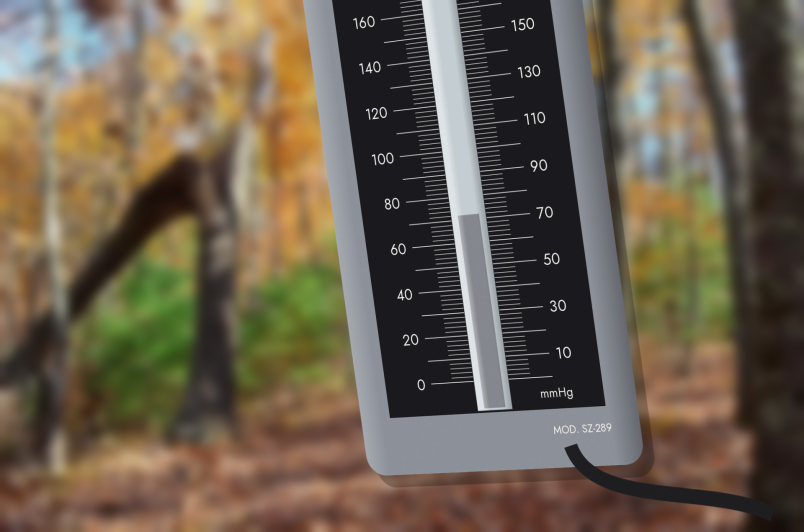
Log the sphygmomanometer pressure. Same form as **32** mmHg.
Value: **72** mmHg
